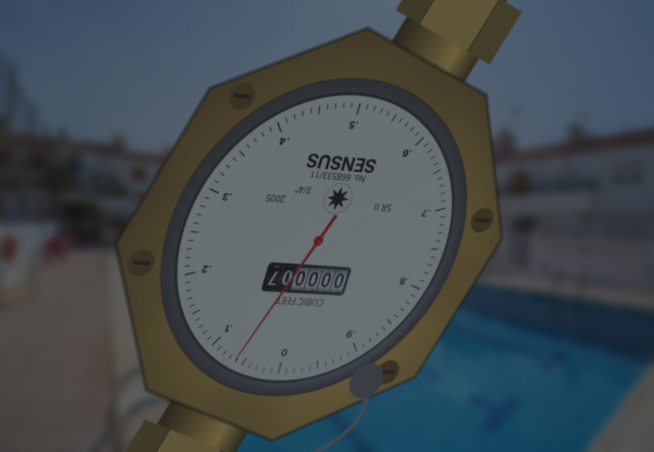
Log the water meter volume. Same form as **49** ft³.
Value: **7.06** ft³
